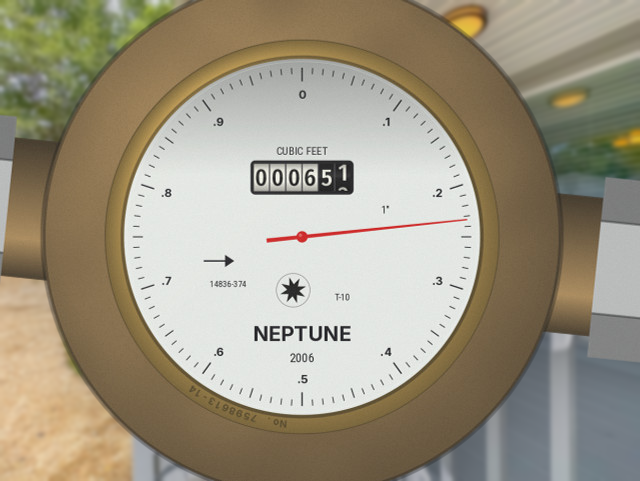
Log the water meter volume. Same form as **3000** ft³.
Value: **651.23** ft³
